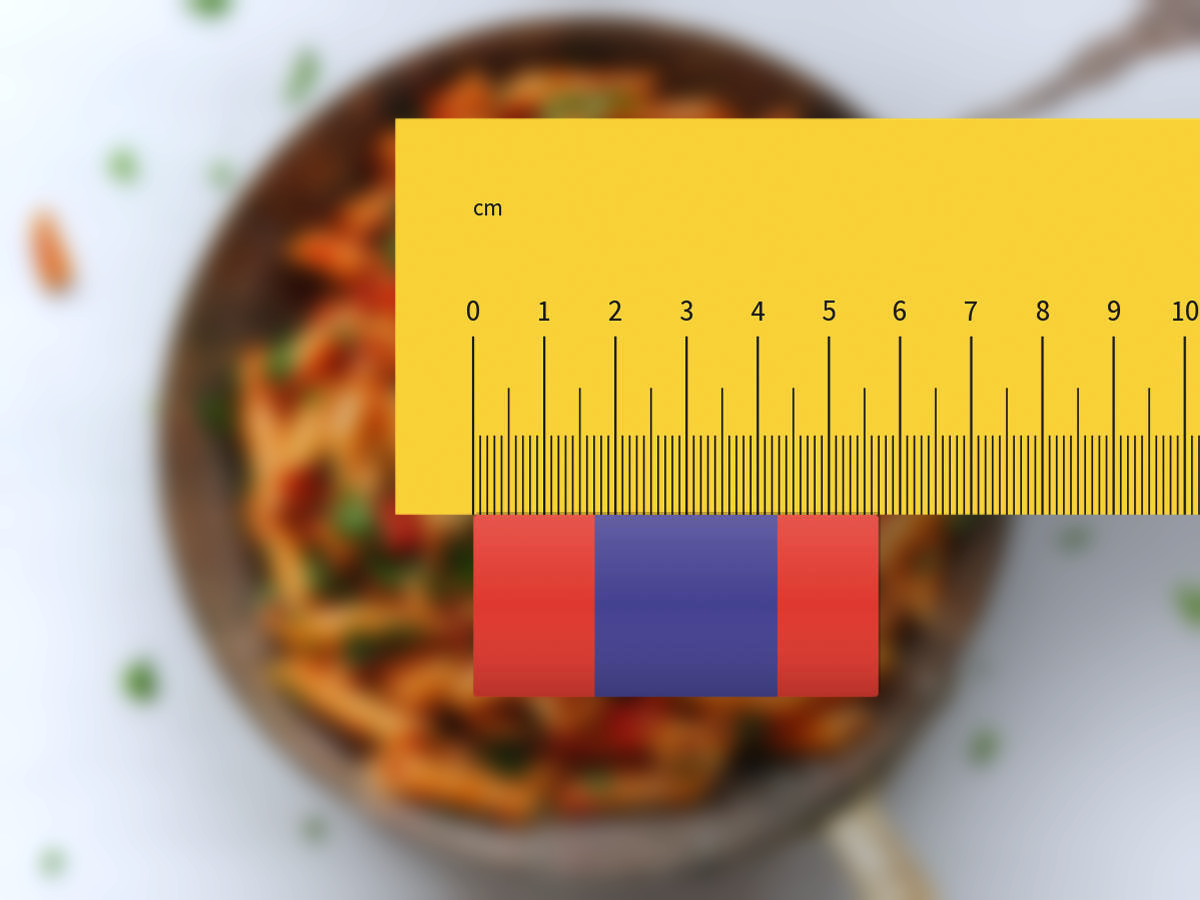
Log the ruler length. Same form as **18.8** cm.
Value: **5.7** cm
